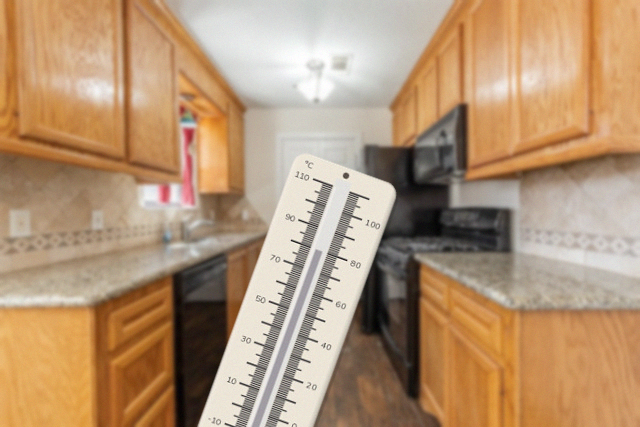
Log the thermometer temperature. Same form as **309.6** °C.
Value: **80** °C
